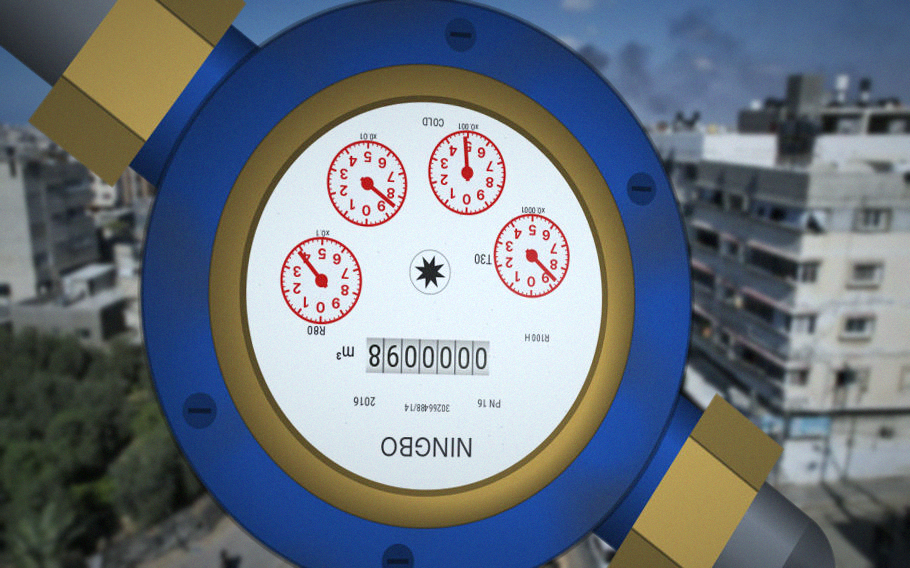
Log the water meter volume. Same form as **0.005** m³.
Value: **98.3848** m³
